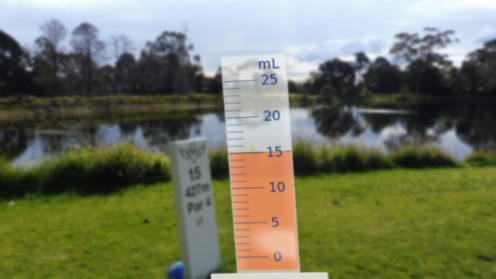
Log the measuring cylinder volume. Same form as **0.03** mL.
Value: **15** mL
